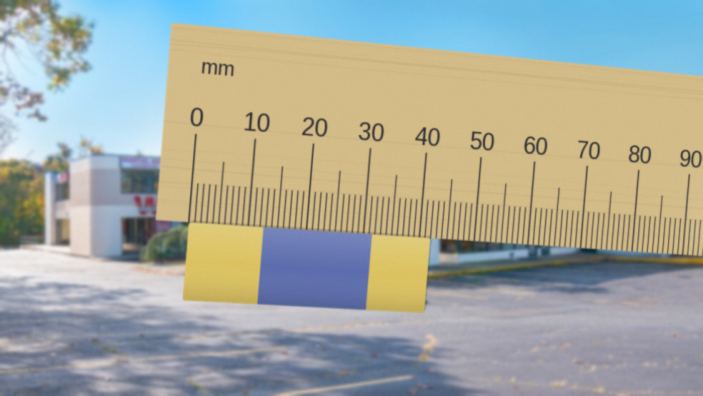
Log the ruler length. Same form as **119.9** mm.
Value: **42** mm
